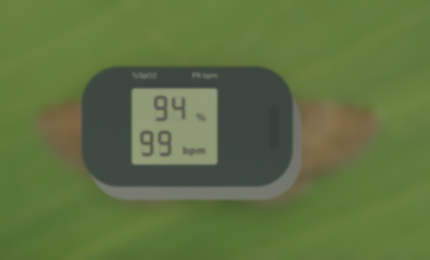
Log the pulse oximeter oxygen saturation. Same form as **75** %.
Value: **94** %
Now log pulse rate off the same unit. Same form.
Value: **99** bpm
